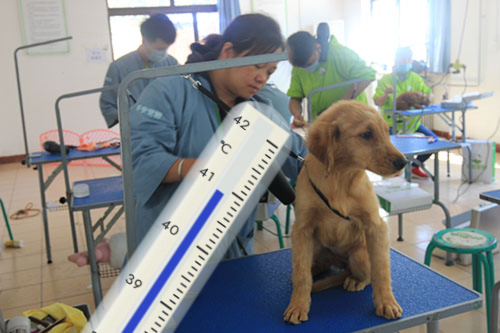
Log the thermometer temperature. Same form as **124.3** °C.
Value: **40.9** °C
